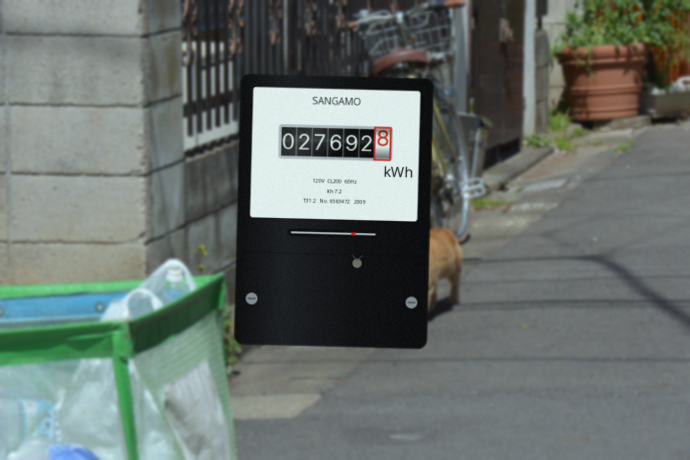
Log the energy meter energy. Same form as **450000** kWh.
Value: **27692.8** kWh
